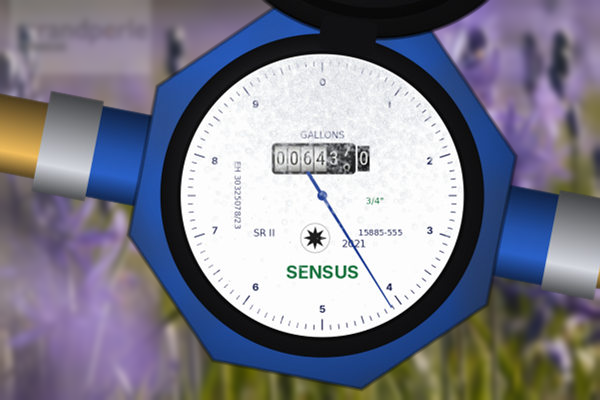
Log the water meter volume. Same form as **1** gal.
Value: **64374.1** gal
